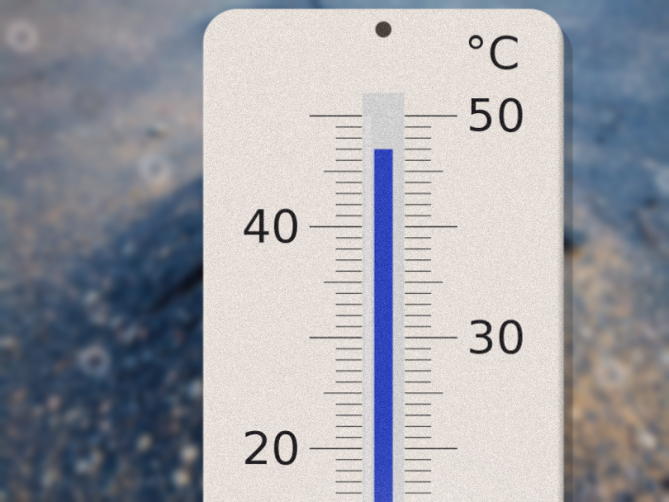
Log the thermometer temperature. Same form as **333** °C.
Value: **47** °C
